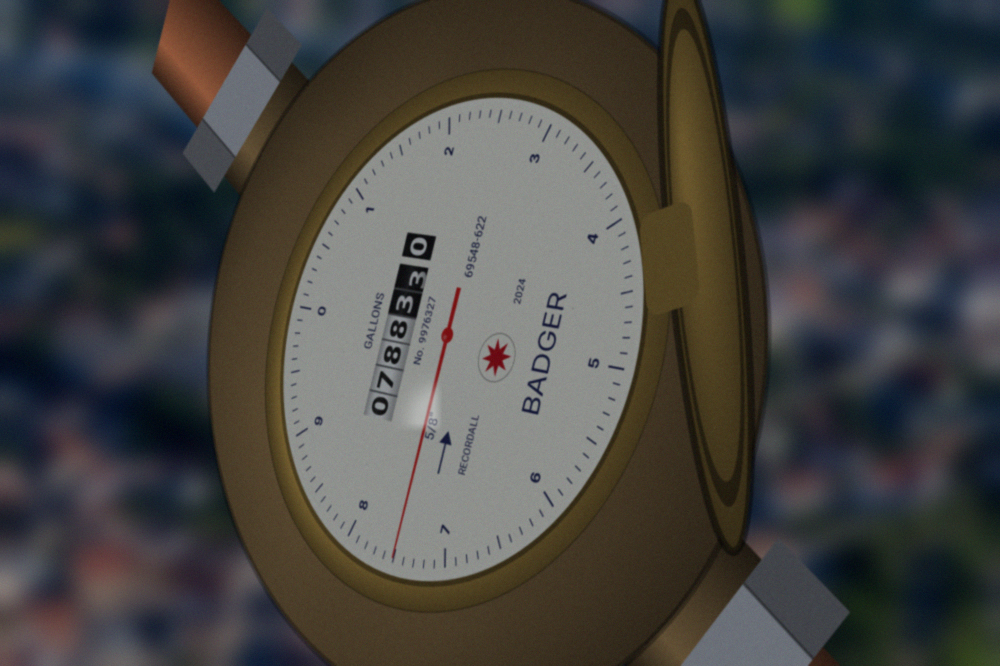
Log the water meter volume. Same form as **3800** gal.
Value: **788327.5** gal
